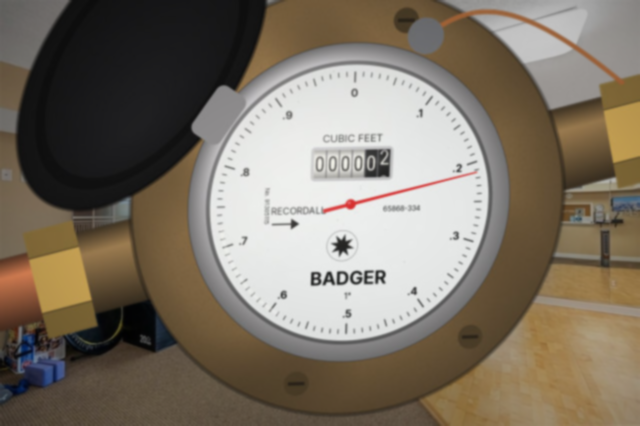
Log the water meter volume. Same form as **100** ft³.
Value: **2.21** ft³
